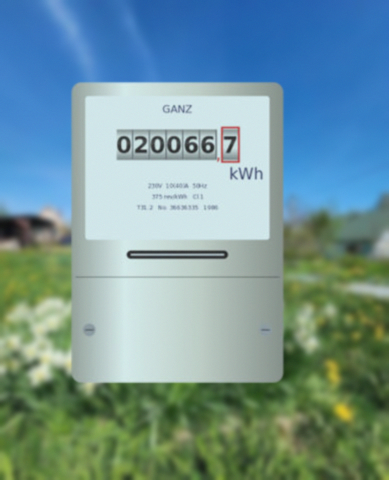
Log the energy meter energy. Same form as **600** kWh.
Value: **20066.7** kWh
